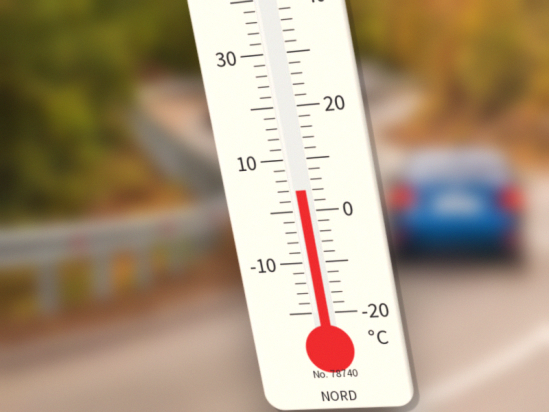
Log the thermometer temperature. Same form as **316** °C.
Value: **4** °C
